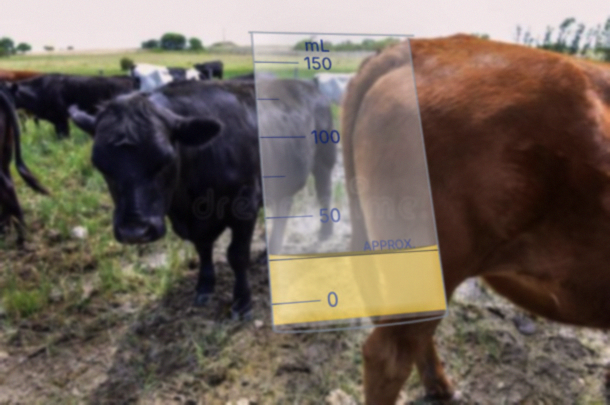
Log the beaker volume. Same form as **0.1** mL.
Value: **25** mL
